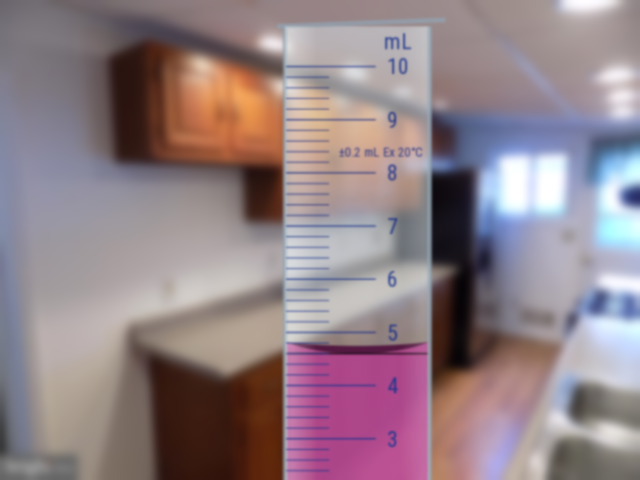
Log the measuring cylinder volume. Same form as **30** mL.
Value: **4.6** mL
